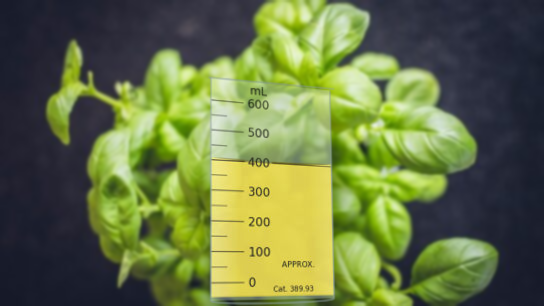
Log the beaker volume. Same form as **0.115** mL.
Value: **400** mL
